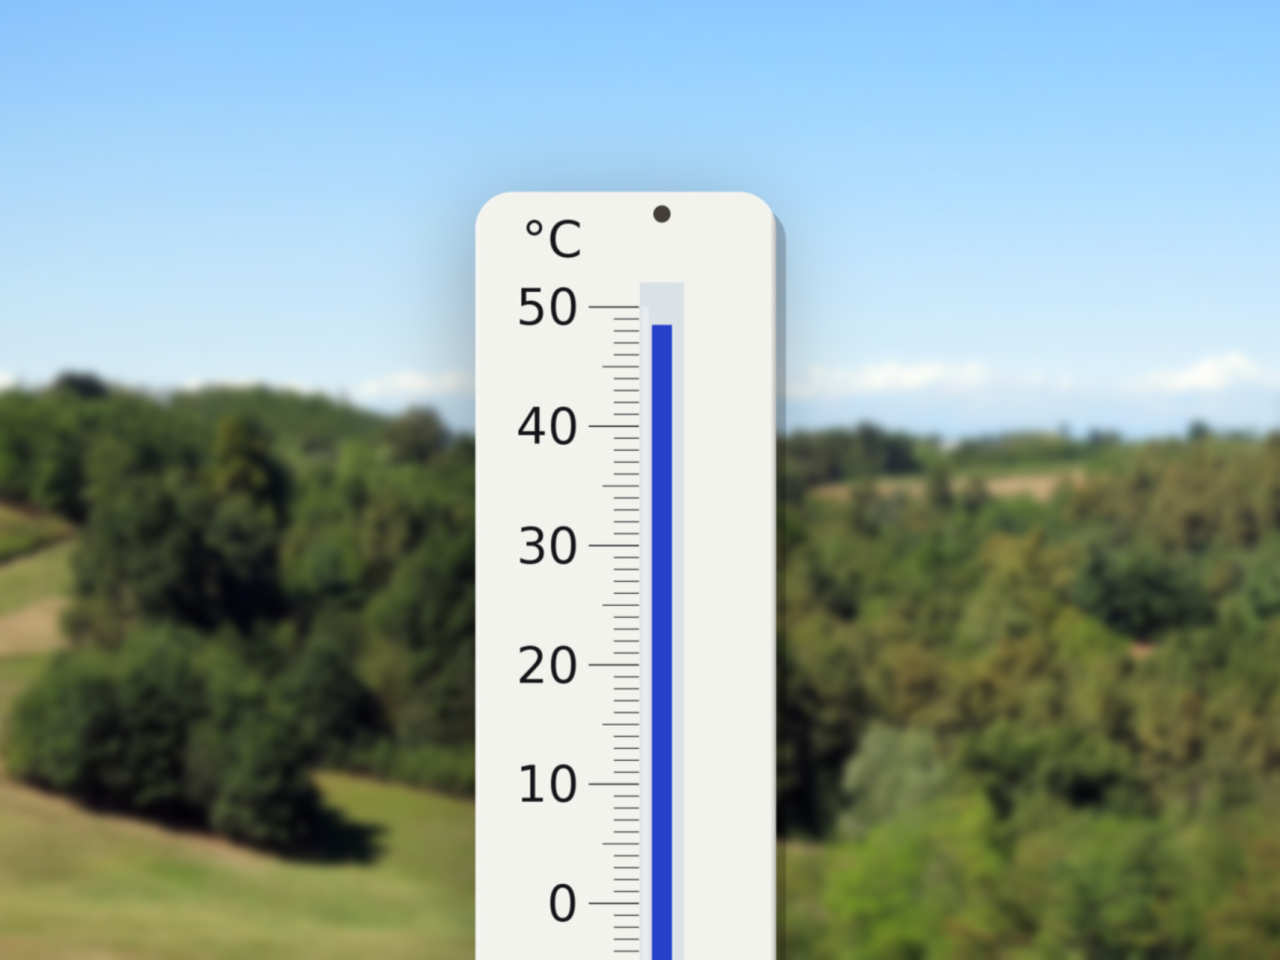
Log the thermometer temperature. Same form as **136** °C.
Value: **48.5** °C
